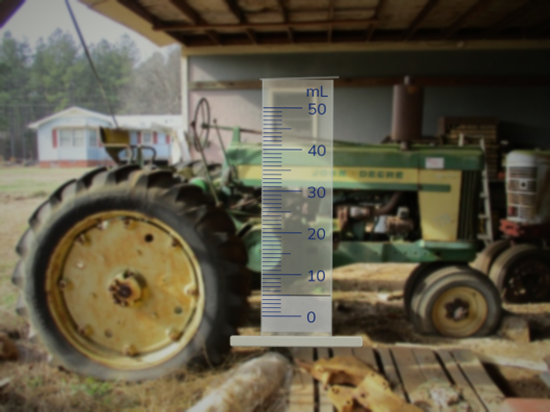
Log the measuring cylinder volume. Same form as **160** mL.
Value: **5** mL
